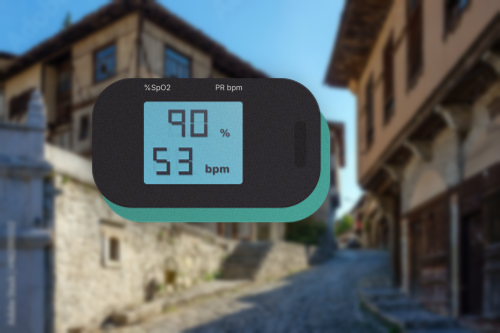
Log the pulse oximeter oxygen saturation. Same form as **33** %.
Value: **90** %
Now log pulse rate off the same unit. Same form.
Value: **53** bpm
